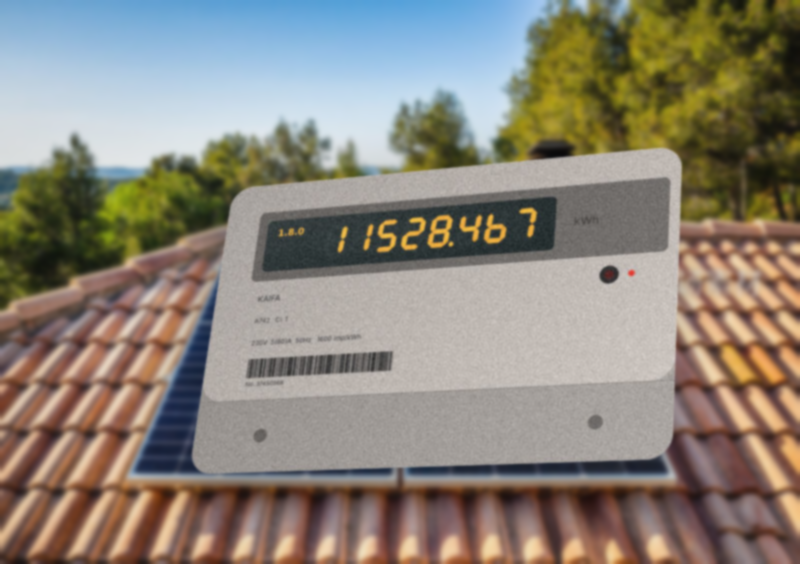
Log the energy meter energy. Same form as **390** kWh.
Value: **11528.467** kWh
